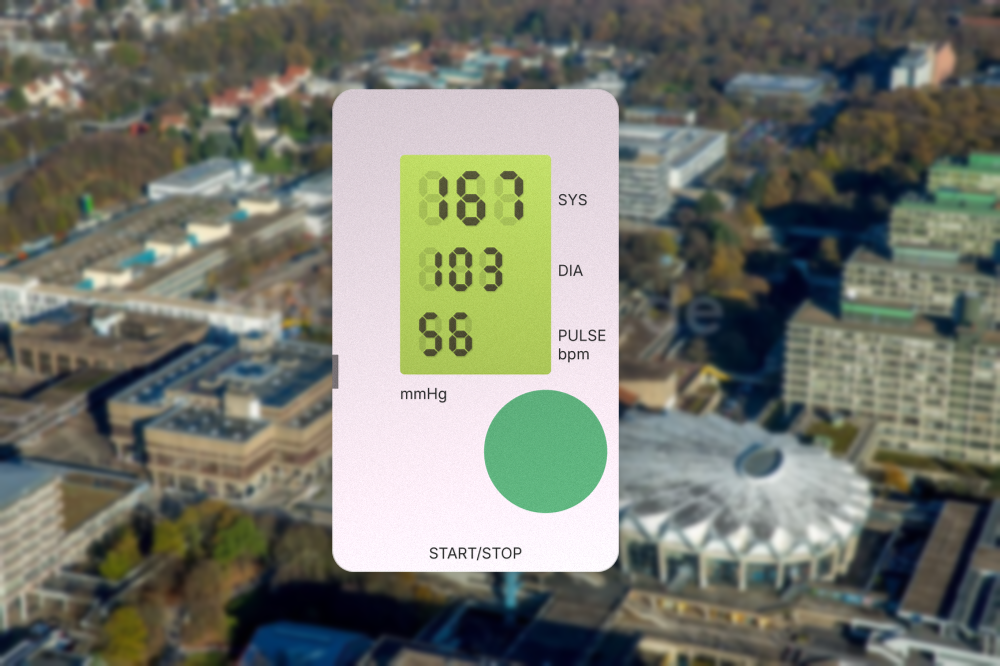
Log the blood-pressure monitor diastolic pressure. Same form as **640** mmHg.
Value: **103** mmHg
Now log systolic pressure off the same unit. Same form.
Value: **167** mmHg
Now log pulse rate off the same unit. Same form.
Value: **56** bpm
